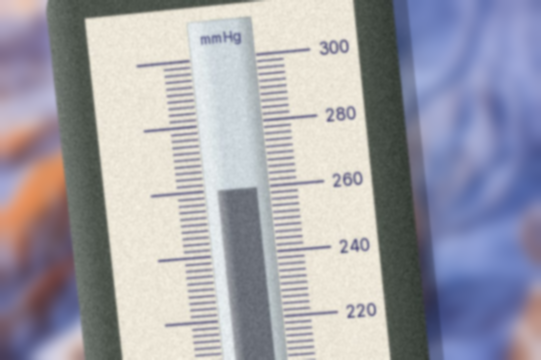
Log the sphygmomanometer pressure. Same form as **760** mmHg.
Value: **260** mmHg
